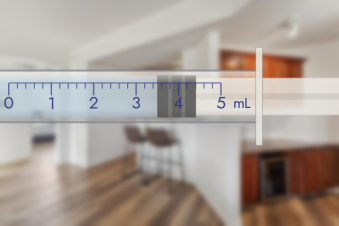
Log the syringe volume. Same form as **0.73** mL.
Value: **3.5** mL
